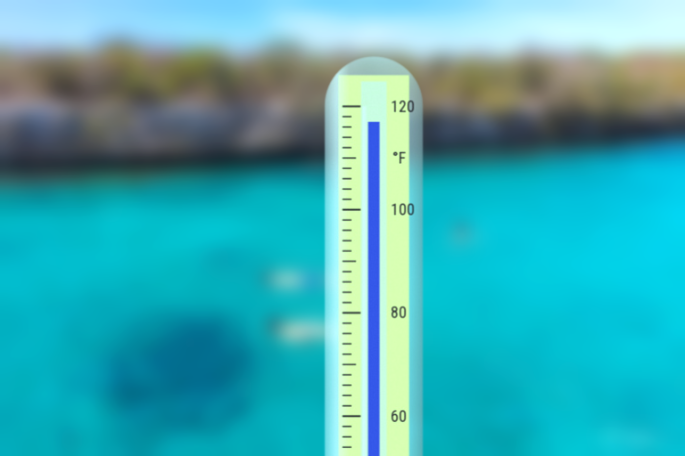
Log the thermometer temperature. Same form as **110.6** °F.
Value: **117** °F
